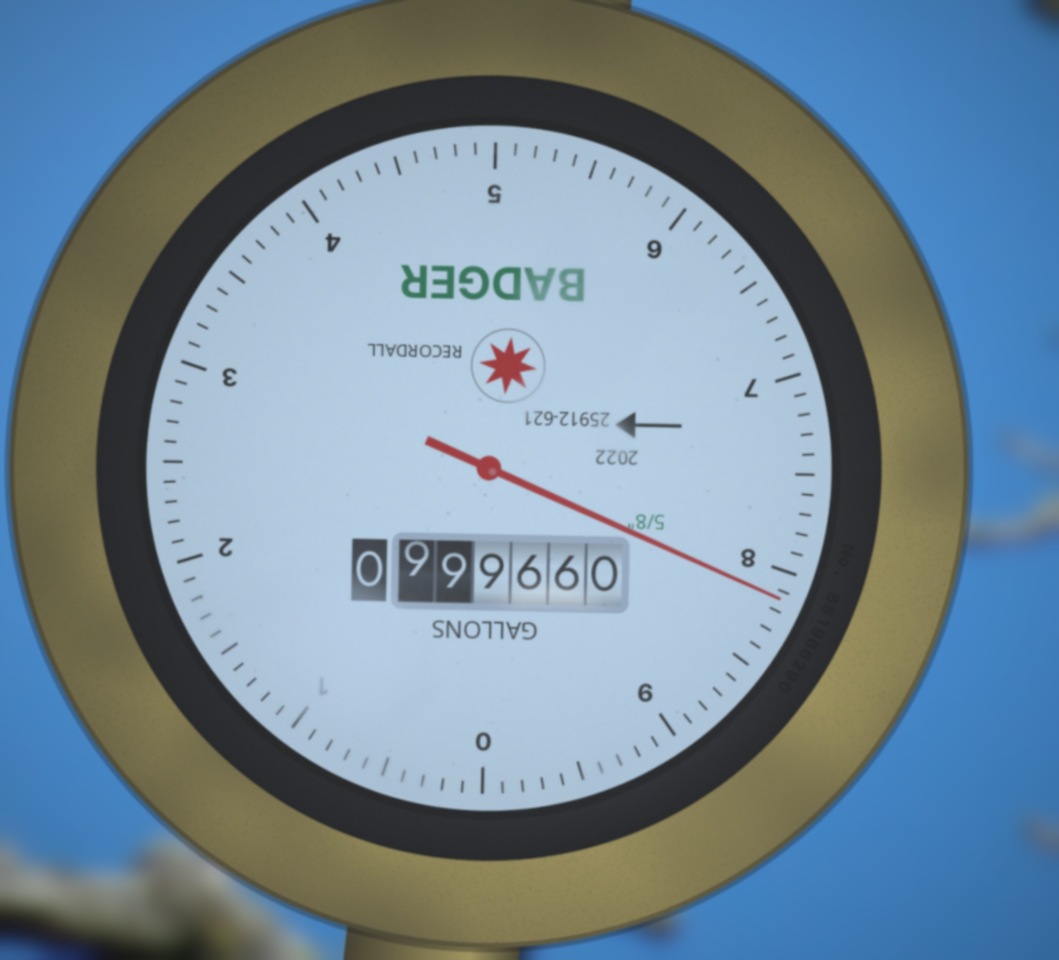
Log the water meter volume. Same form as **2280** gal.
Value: **996658.1** gal
